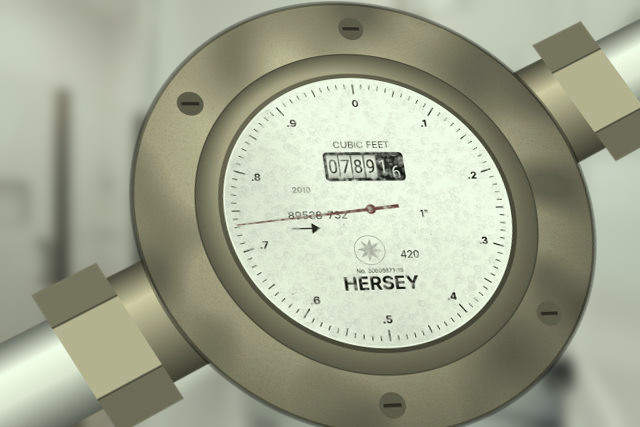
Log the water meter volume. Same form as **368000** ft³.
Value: **78915.73** ft³
